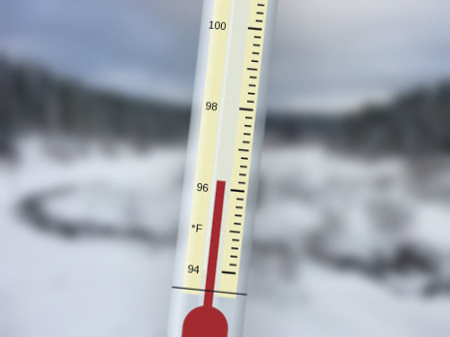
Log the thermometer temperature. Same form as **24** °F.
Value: **96.2** °F
